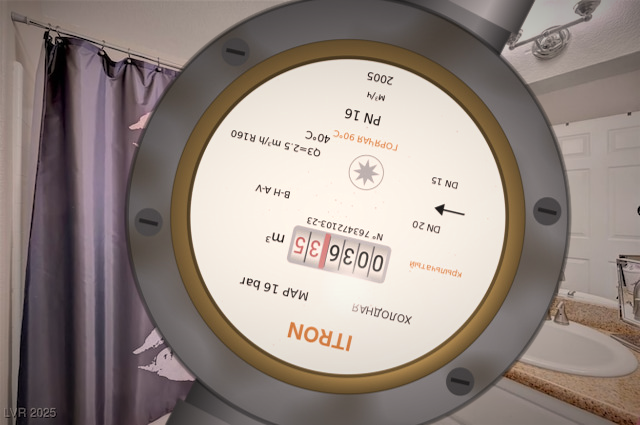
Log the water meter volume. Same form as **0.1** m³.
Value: **36.35** m³
